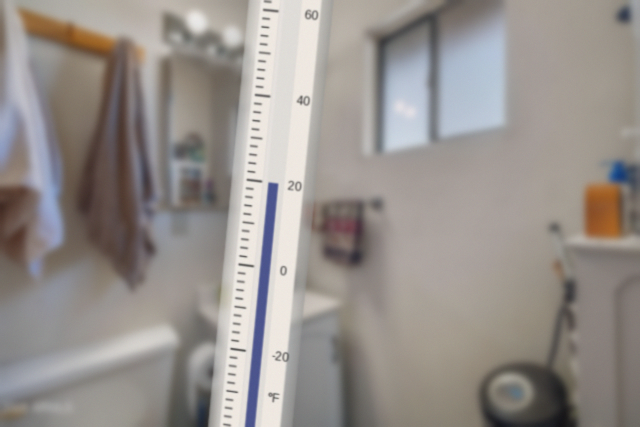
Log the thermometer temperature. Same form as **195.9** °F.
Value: **20** °F
